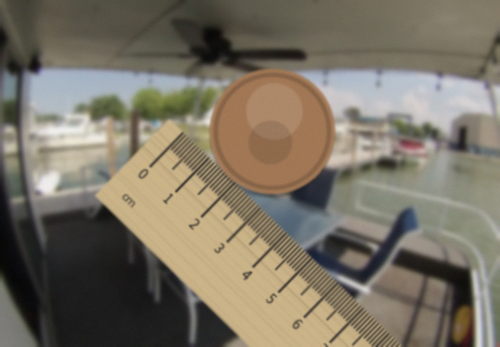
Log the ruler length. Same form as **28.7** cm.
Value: **3.5** cm
